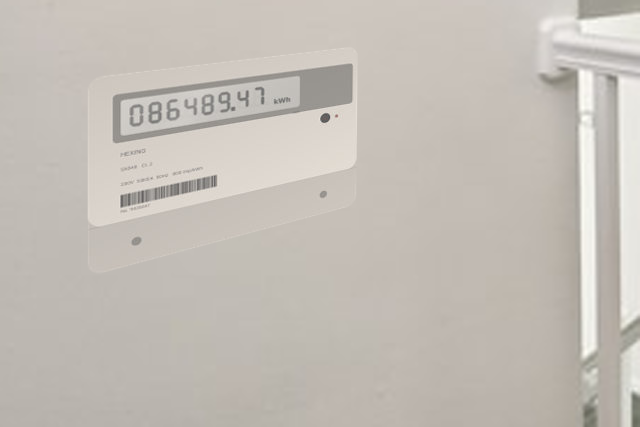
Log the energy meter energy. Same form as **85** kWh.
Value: **86489.47** kWh
